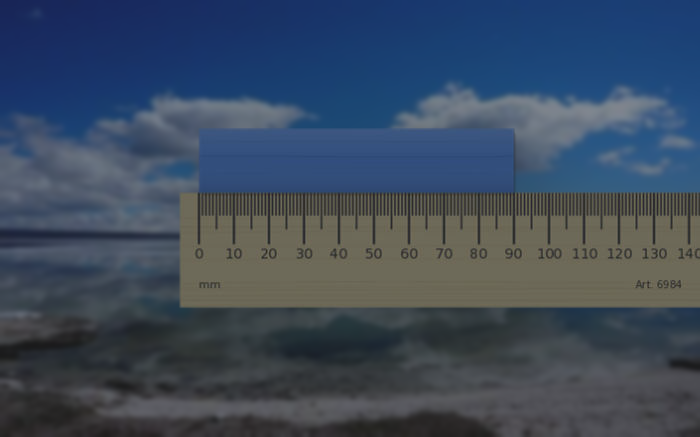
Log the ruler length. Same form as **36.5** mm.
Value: **90** mm
